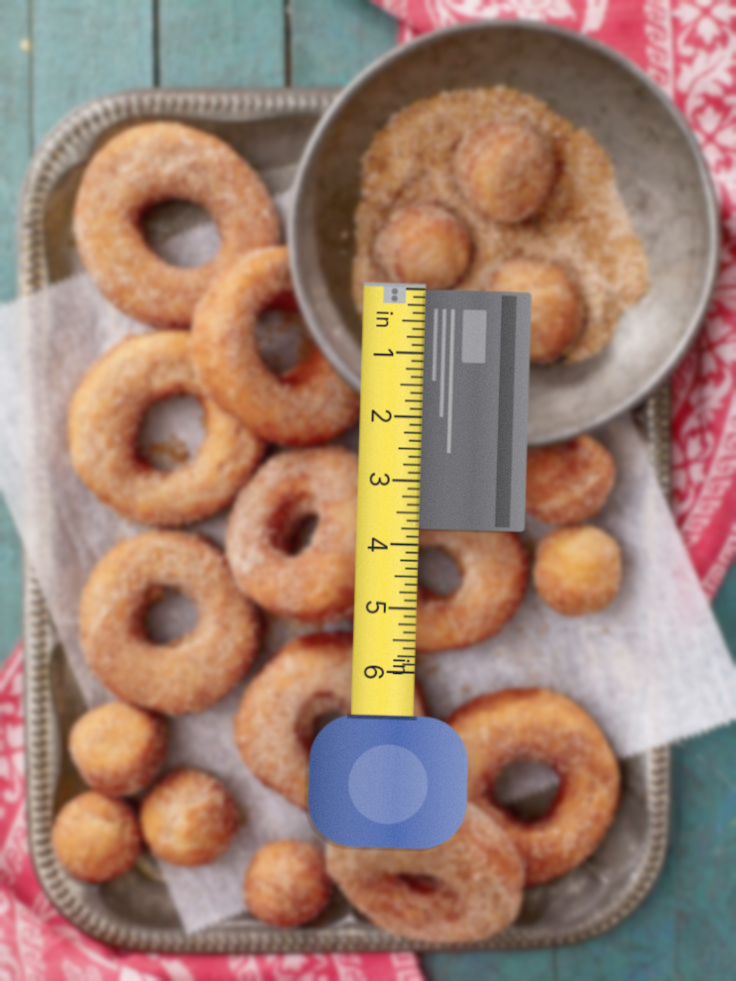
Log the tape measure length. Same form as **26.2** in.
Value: **3.75** in
